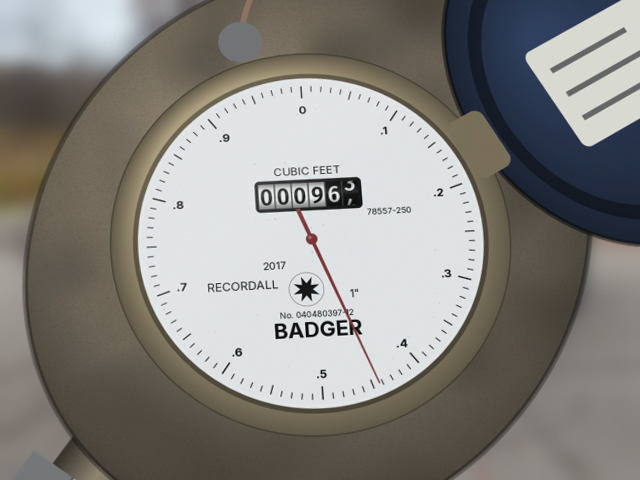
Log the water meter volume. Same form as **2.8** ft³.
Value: **963.44** ft³
